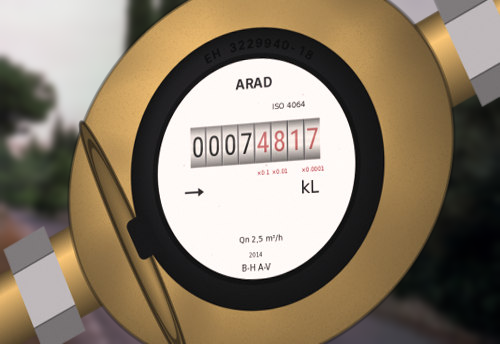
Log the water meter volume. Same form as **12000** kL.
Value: **7.4817** kL
